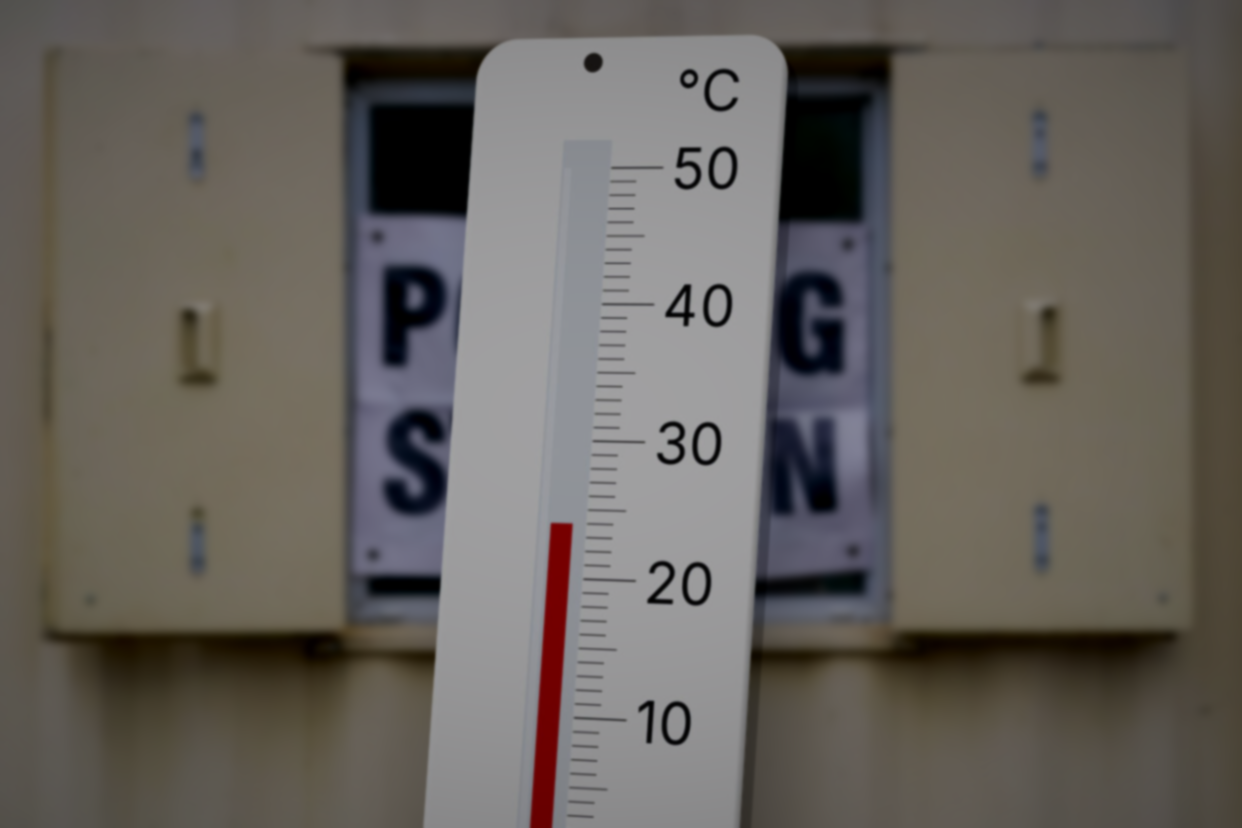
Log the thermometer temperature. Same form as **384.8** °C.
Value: **24** °C
